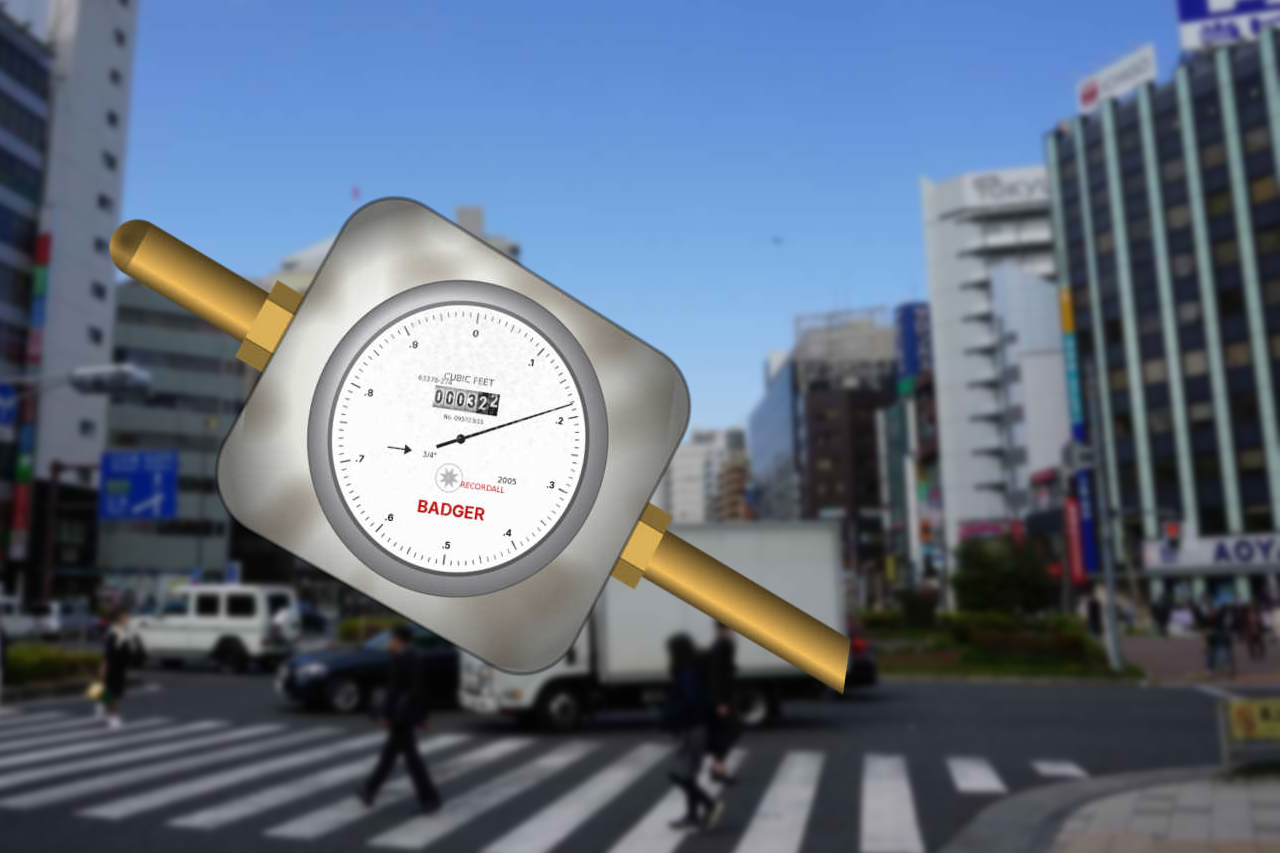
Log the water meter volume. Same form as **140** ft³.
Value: **322.18** ft³
